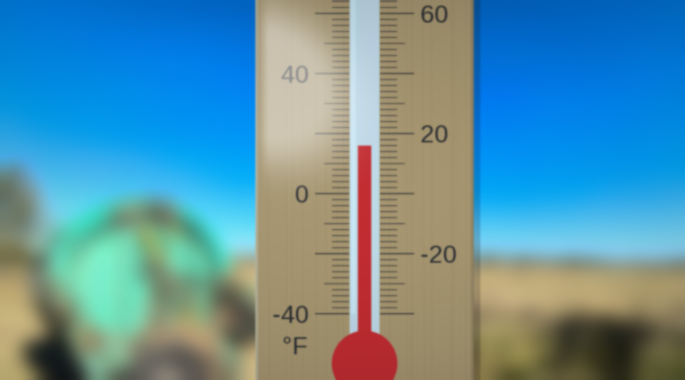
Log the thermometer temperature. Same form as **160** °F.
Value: **16** °F
